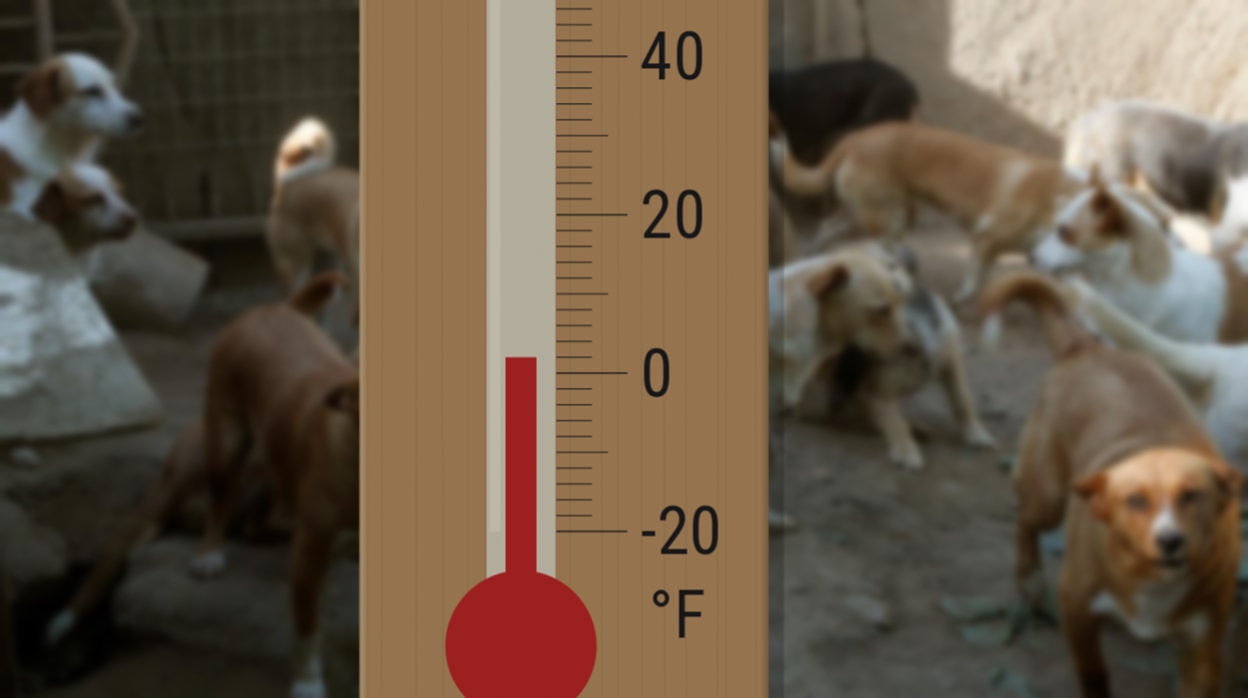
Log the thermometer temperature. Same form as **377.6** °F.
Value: **2** °F
